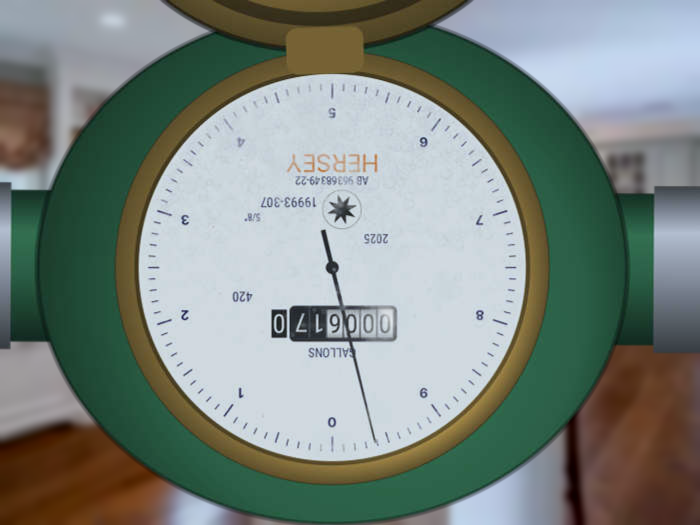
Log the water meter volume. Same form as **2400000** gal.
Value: **6169.6** gal
